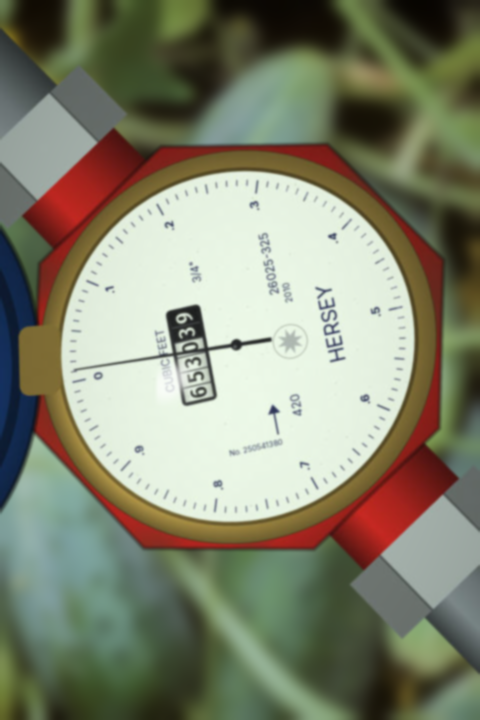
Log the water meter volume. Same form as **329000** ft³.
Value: **653039.01** ft³
